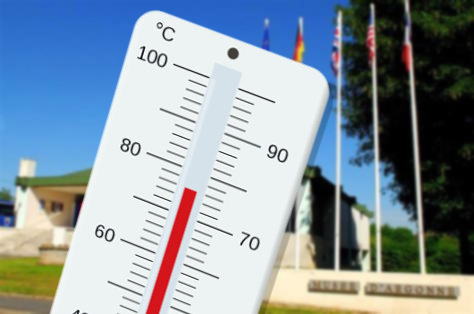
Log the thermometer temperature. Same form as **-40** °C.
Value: **76** °C
